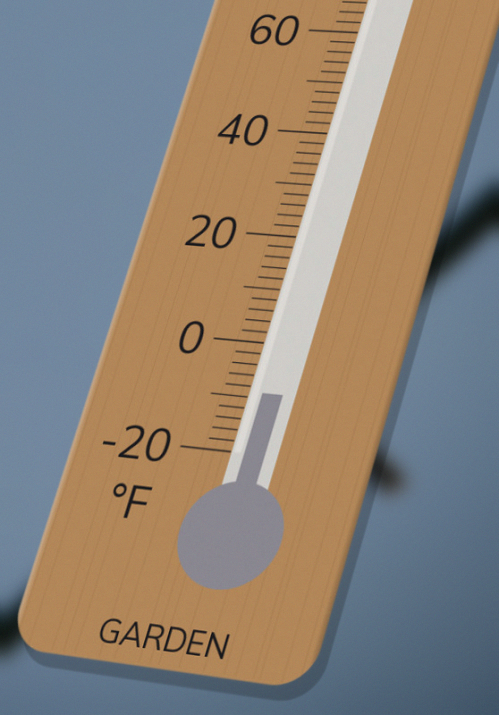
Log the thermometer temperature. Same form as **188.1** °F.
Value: **-9** °F
